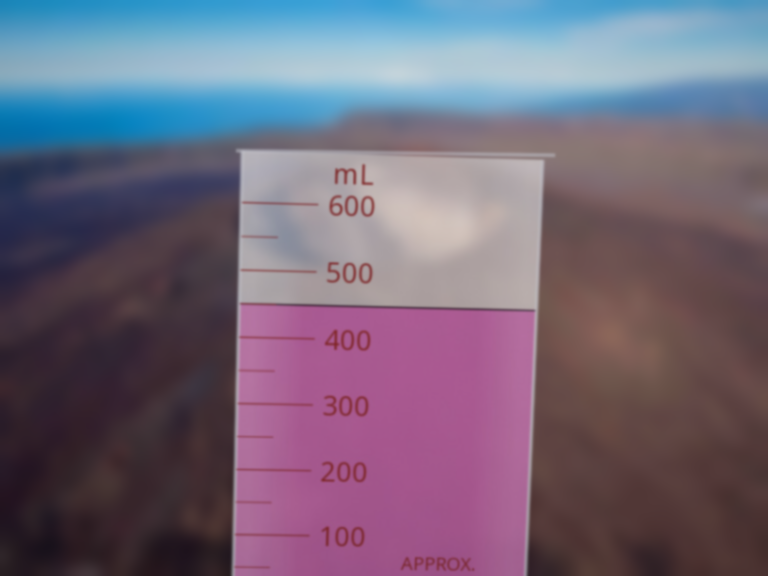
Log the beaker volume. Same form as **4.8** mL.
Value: **450** mL
